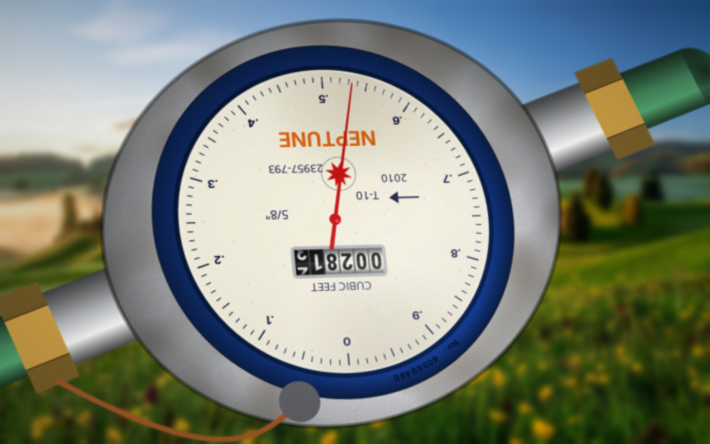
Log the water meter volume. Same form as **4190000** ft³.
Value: **2812.53** ft³
